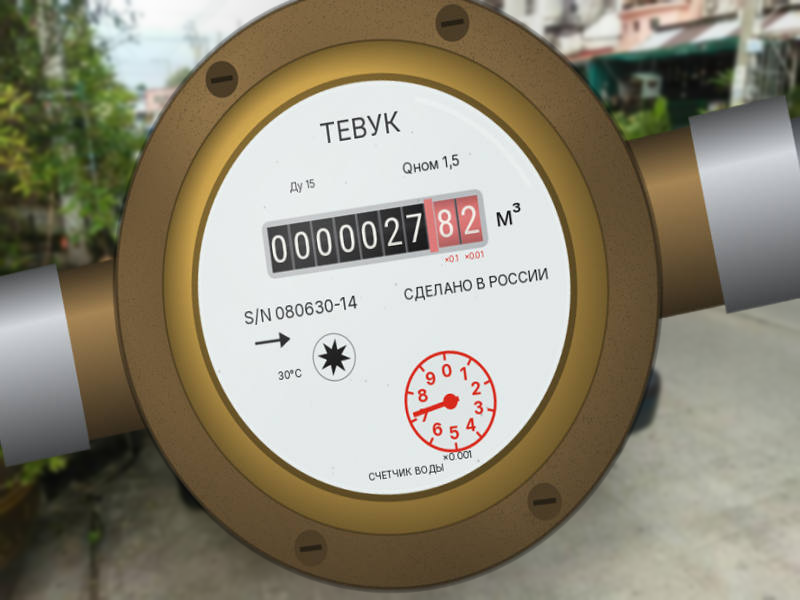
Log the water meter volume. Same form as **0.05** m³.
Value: **27.827** m³
